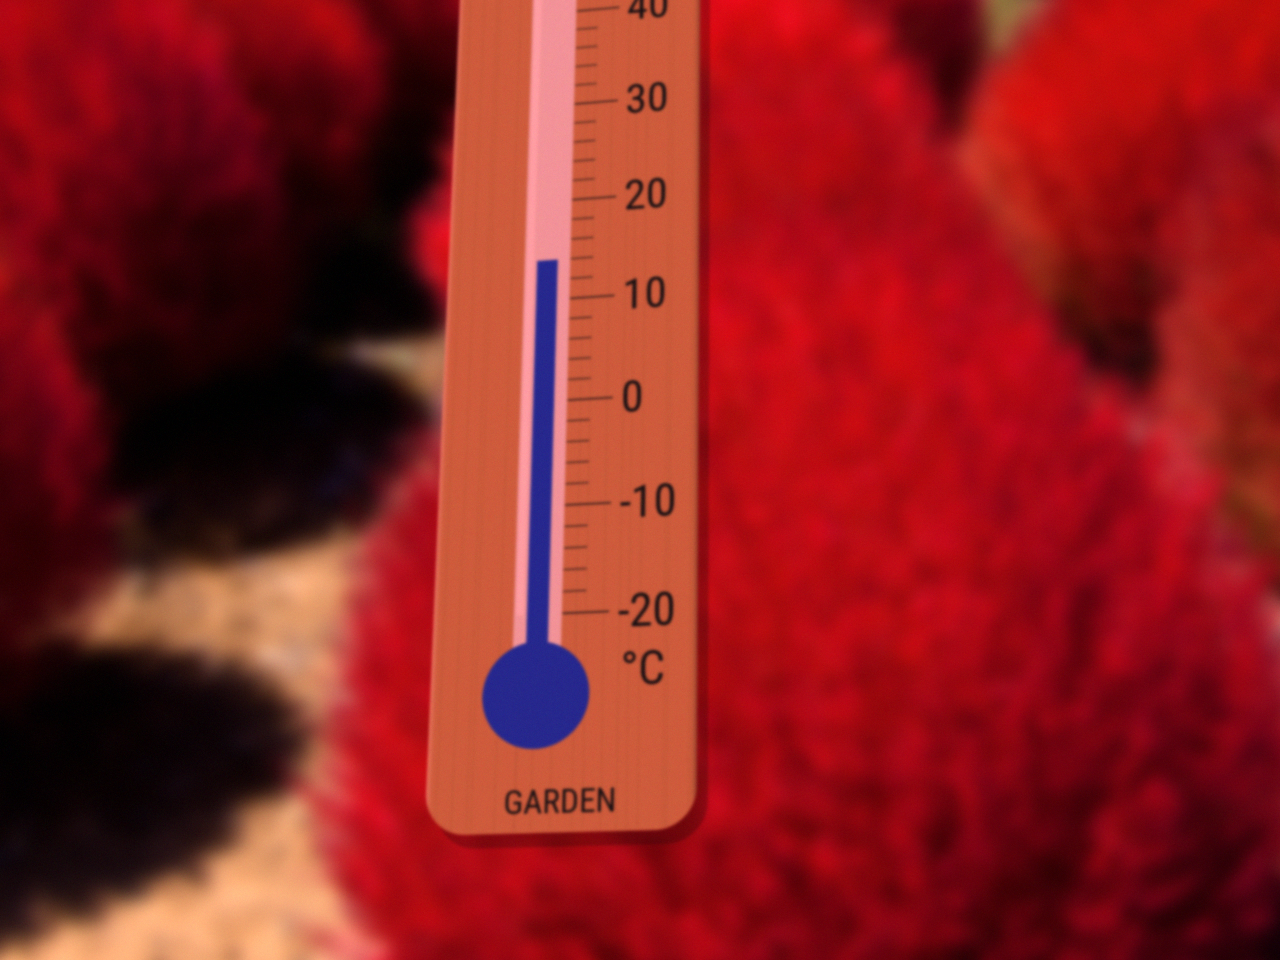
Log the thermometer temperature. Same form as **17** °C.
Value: **14** °C
